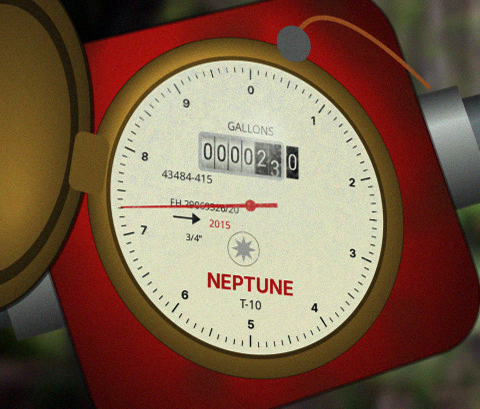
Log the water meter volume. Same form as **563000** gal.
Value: **227.3** gal
